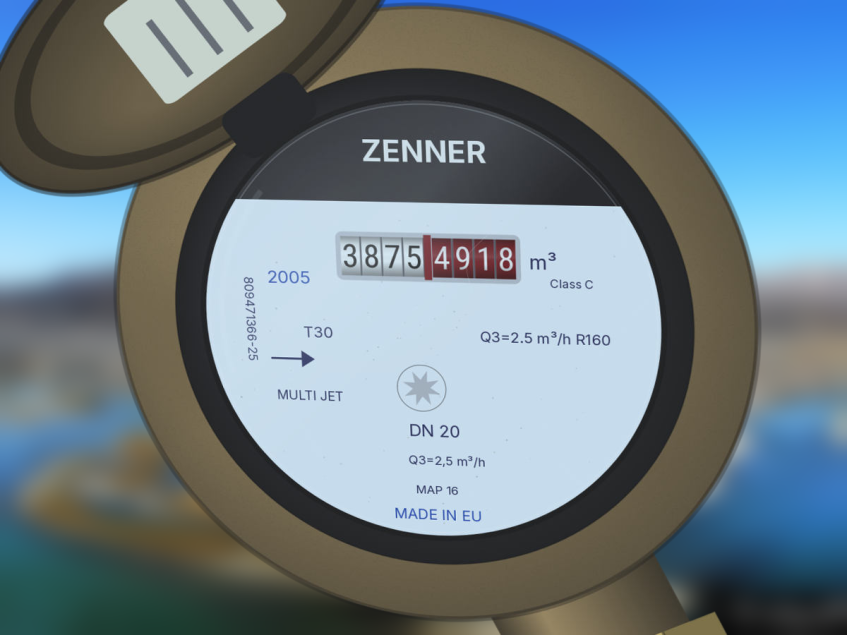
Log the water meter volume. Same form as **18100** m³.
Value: **3875.4918** m³
